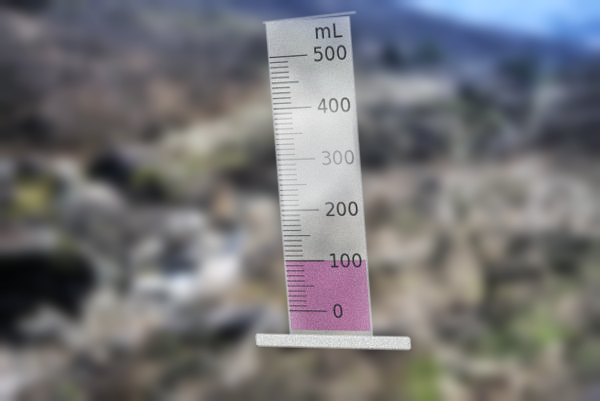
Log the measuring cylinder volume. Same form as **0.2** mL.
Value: **100** mL
